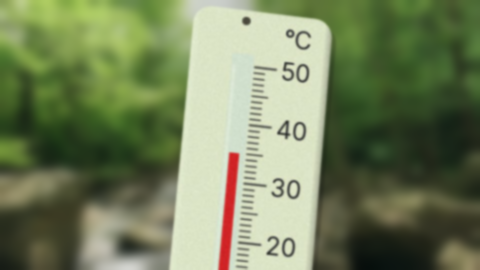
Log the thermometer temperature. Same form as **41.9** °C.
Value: **35** °C
